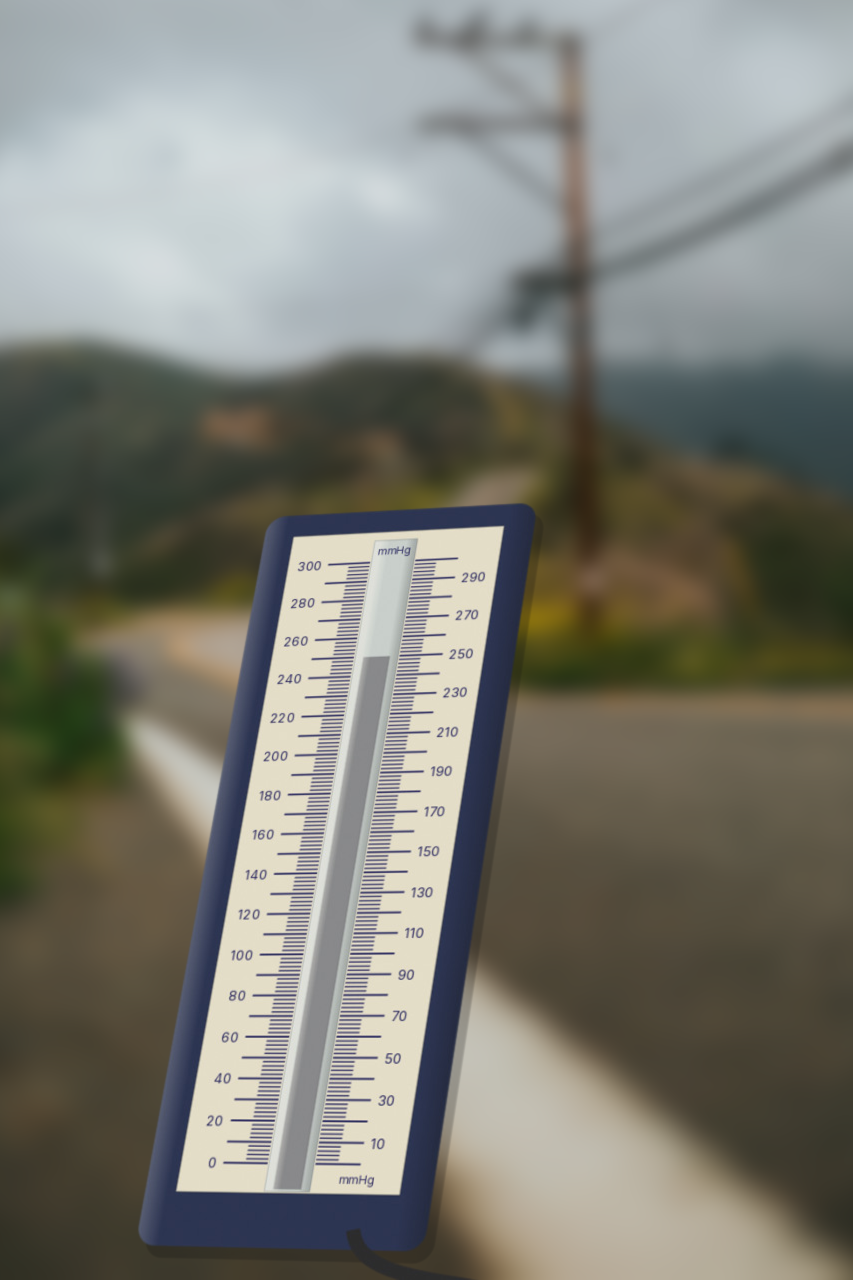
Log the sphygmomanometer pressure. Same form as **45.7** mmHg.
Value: **250** mmHg
